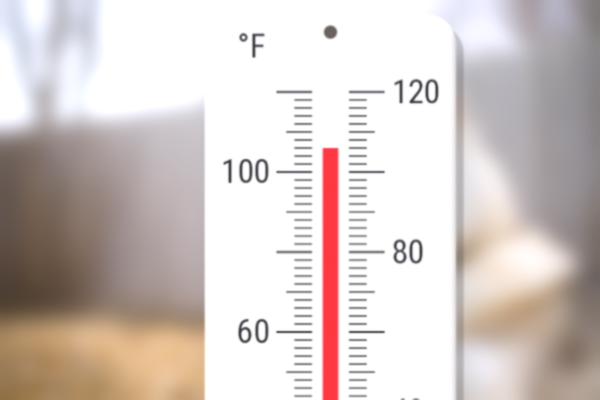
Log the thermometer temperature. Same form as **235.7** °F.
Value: **106** °F
